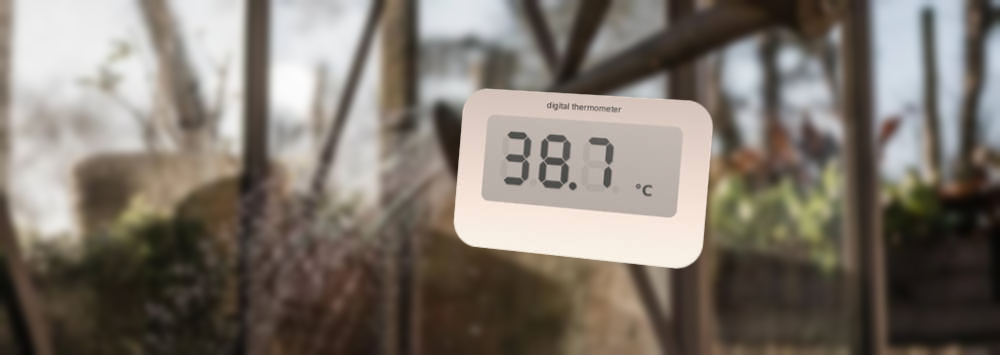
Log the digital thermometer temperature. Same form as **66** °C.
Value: **38.7** °C
